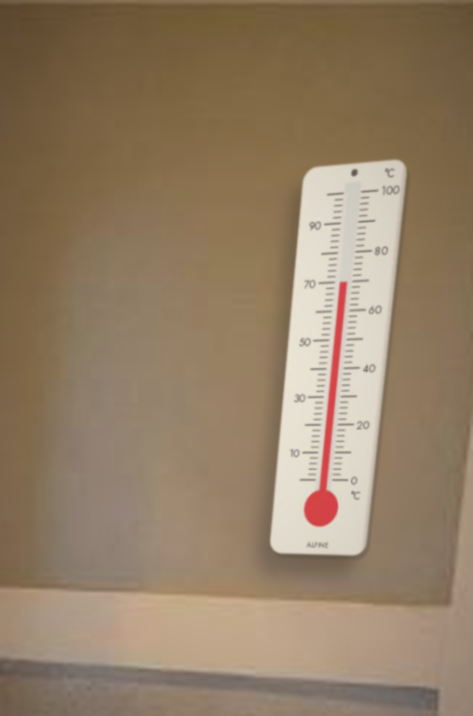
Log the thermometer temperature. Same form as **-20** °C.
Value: **70** °C
